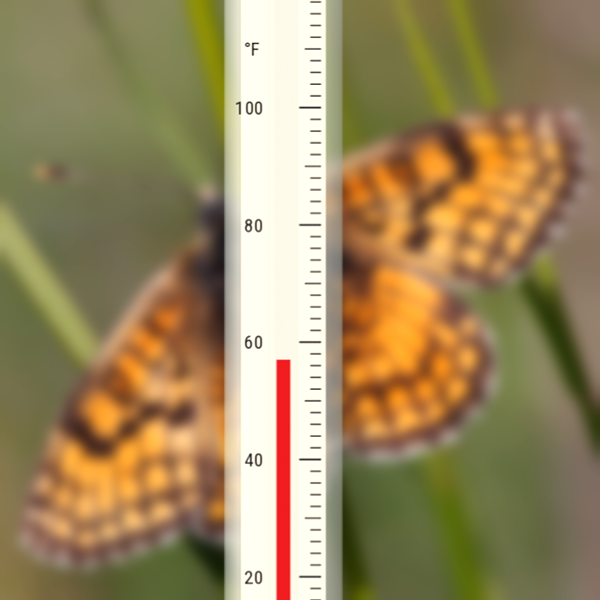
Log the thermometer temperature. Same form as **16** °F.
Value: **57** °F
